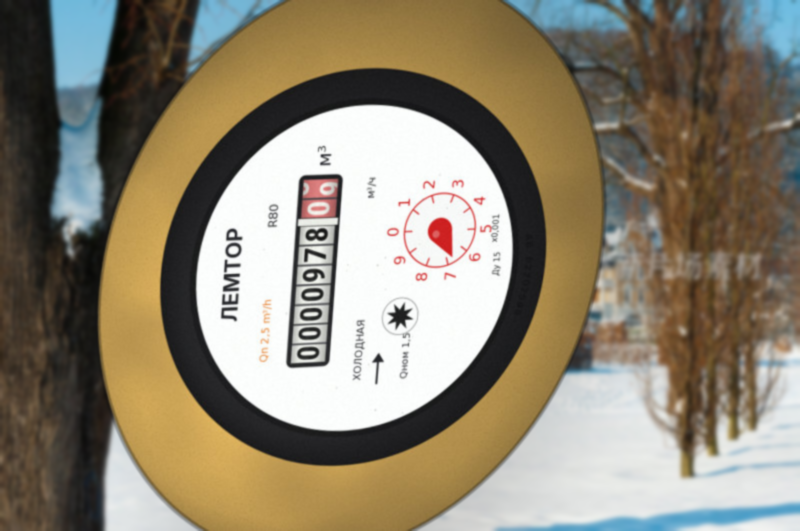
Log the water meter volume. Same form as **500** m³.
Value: **978.086** m³
